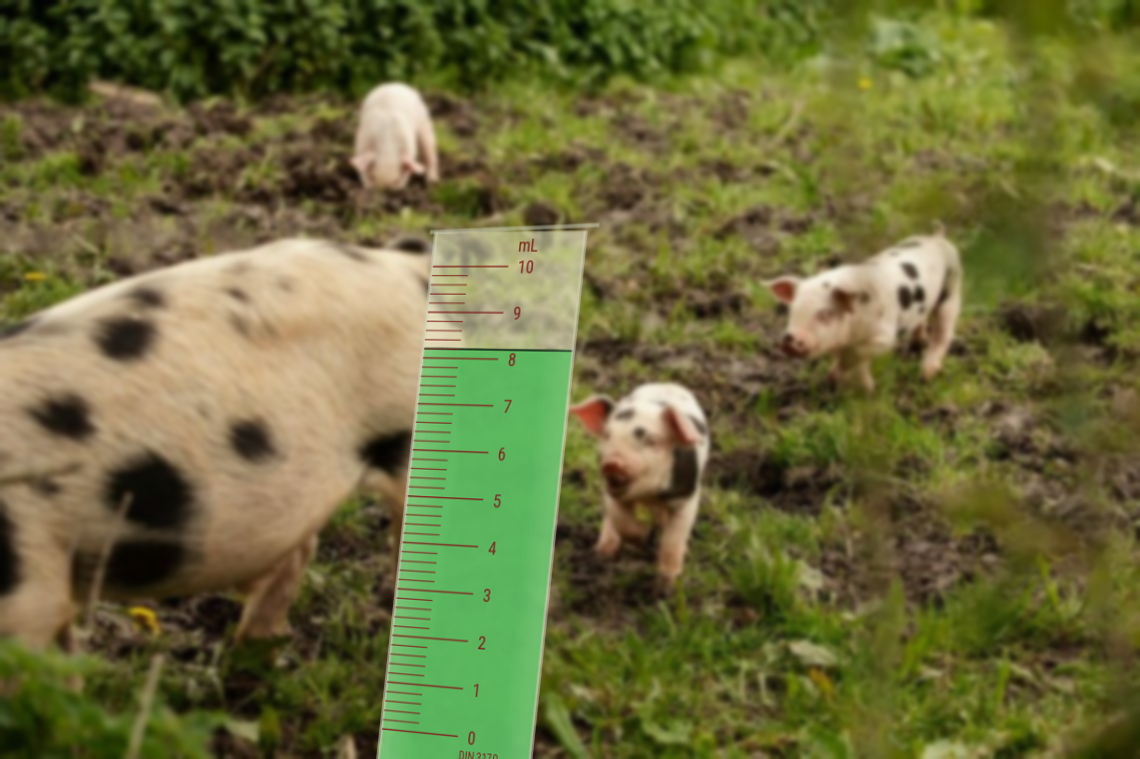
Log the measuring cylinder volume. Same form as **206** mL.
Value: **8.2** mL
